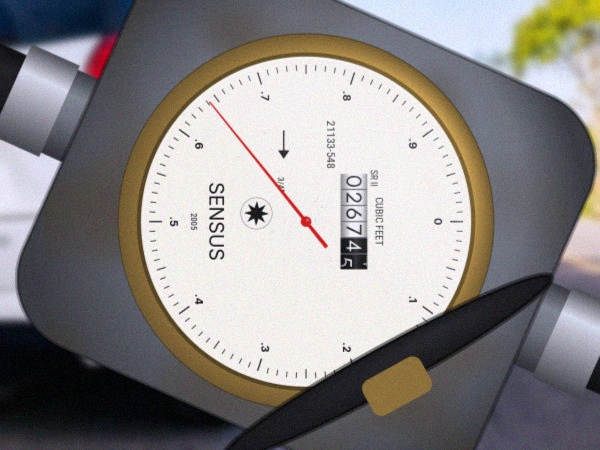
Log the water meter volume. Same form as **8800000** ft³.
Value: **26744.64** ft³
